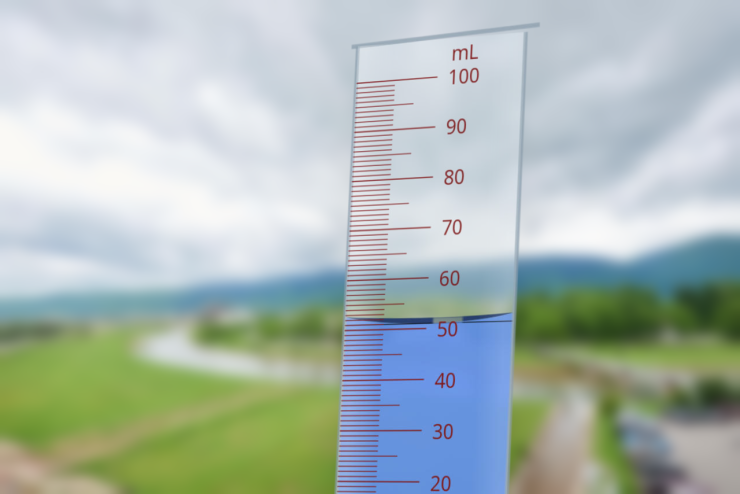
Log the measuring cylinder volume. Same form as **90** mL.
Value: **51** mL
